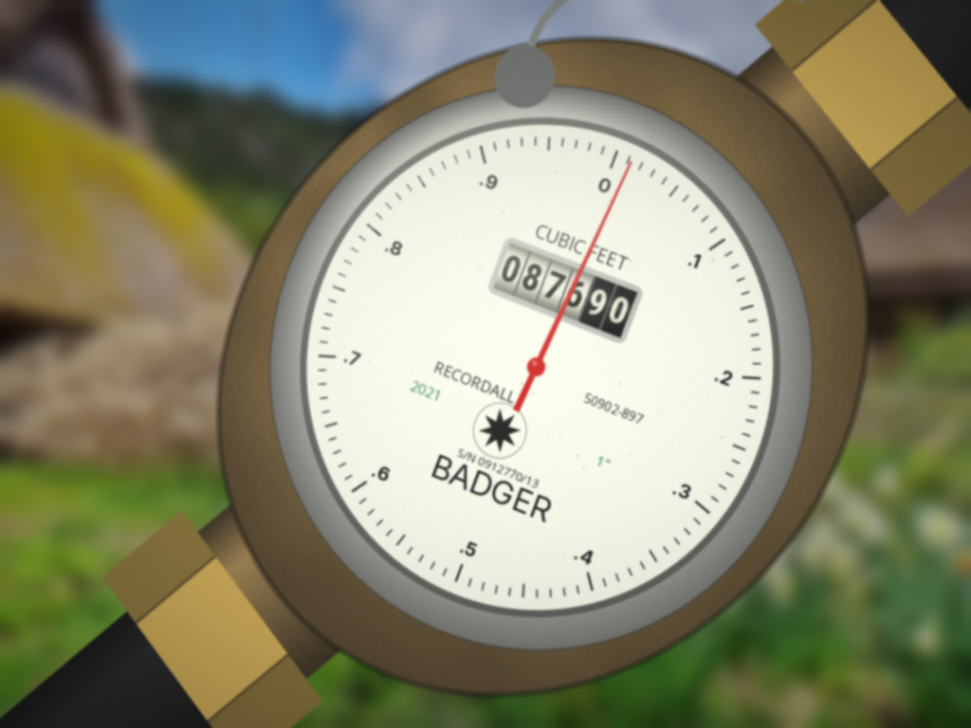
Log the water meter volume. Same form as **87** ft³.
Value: **87690.01** ft³
